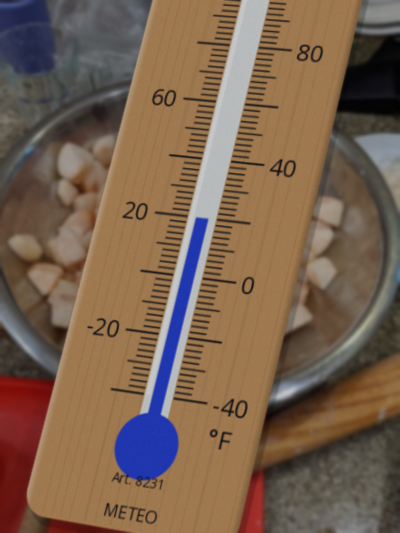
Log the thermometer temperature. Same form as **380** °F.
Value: **20** °F
